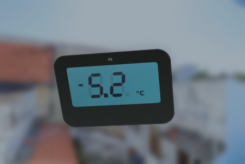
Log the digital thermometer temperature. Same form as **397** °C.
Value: **-5.2** °C
